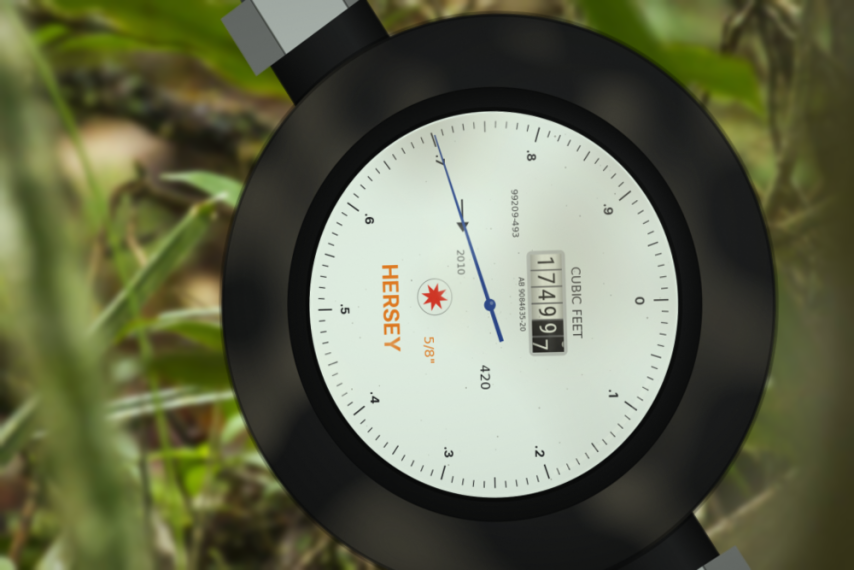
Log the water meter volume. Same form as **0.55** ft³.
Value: **174996.70** ft³
